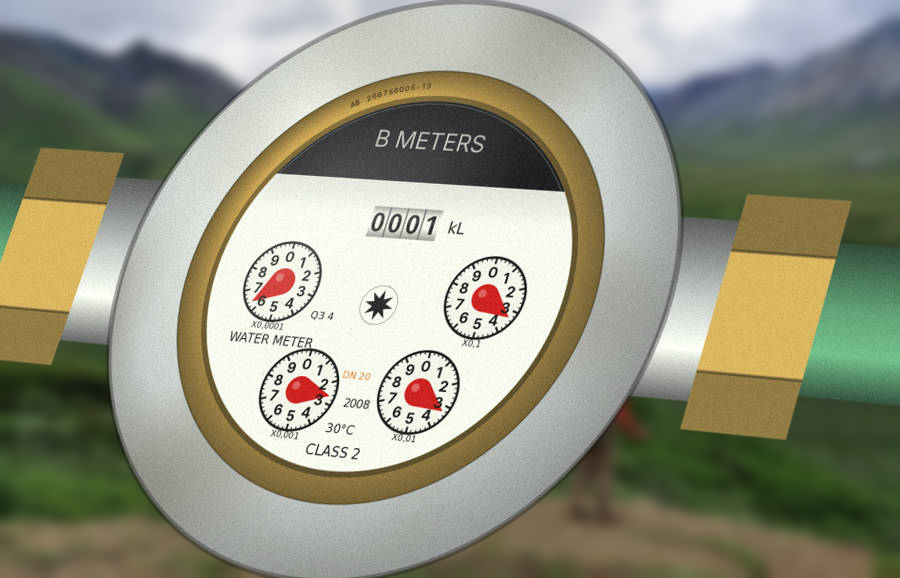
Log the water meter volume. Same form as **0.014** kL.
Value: **1.3326** kL
